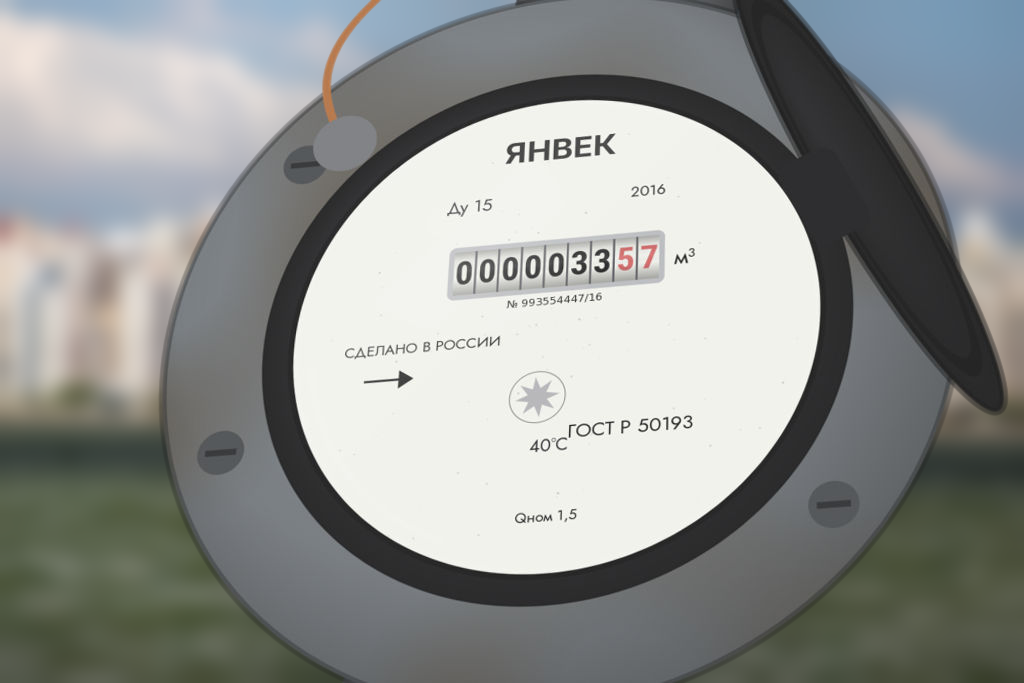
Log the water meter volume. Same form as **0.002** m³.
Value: **33.57** m³
